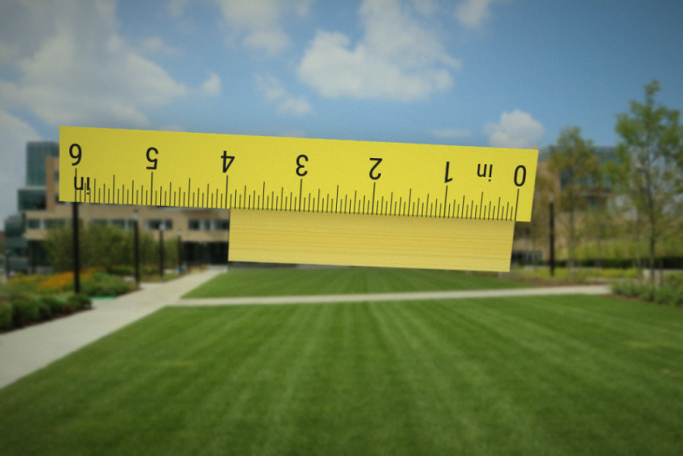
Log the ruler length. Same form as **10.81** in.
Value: **3.9375** in
